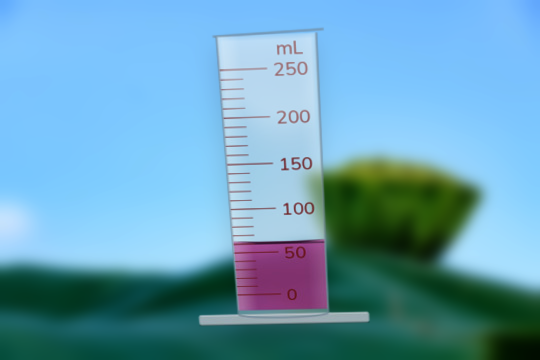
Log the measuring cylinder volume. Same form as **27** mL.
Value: **60** mL
